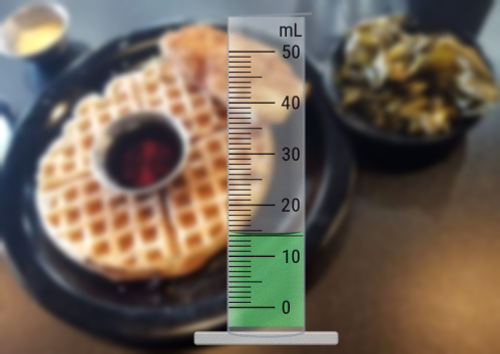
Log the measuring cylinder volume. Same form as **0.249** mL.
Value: **14** mL
